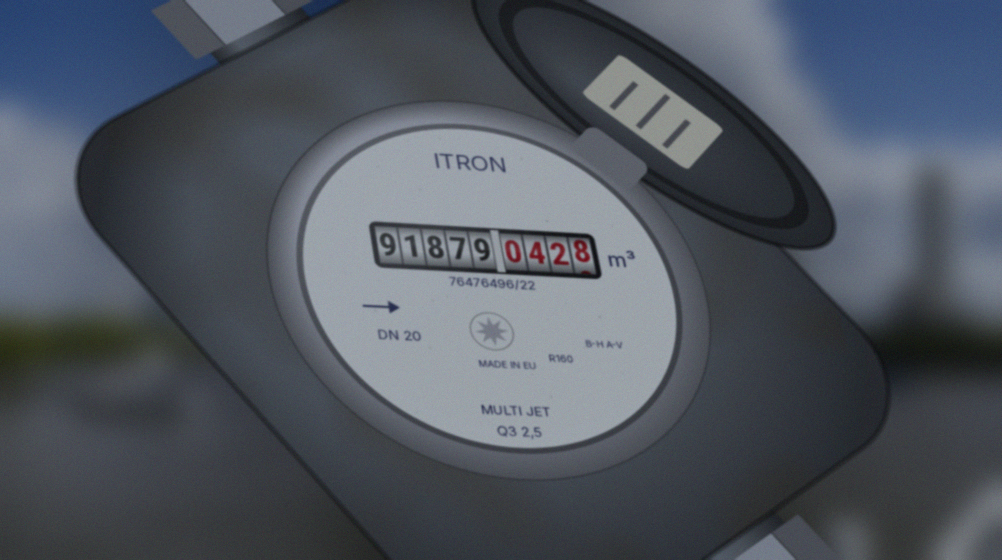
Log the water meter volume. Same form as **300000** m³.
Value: **91879.0428** m³
